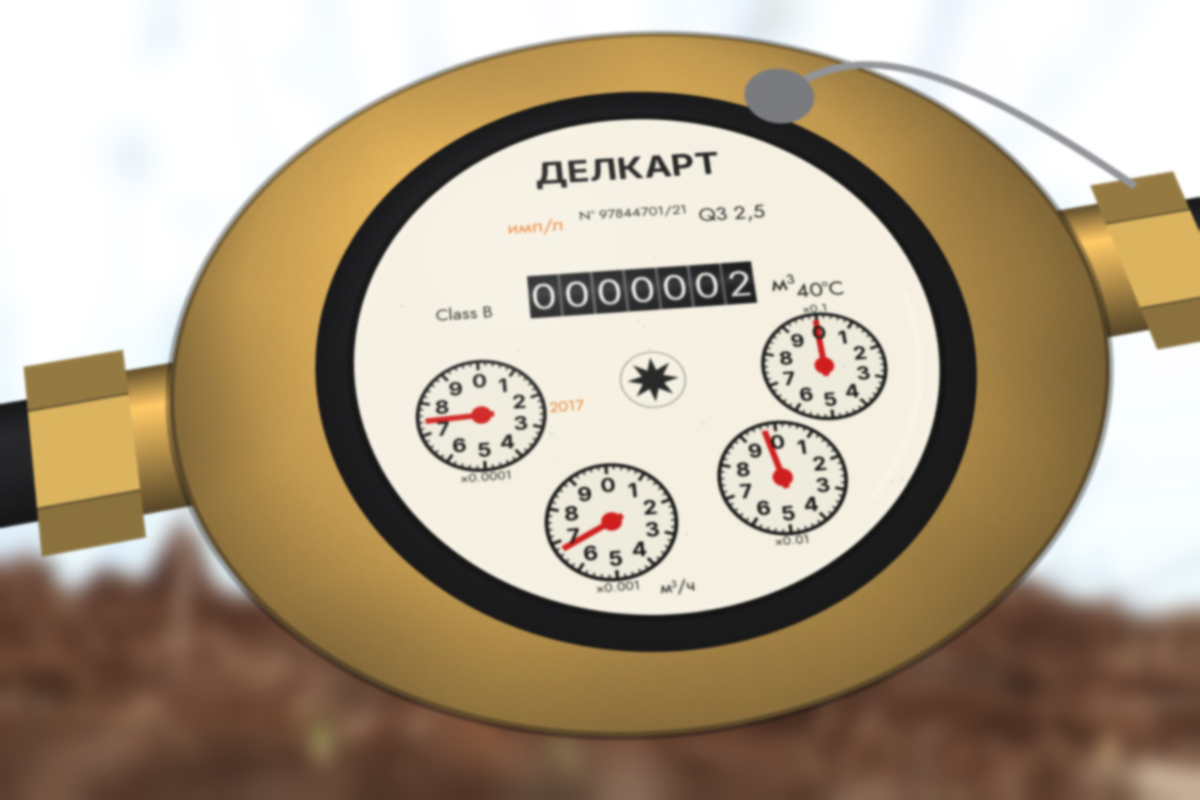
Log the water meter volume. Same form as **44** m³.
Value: **1.9967** m³
